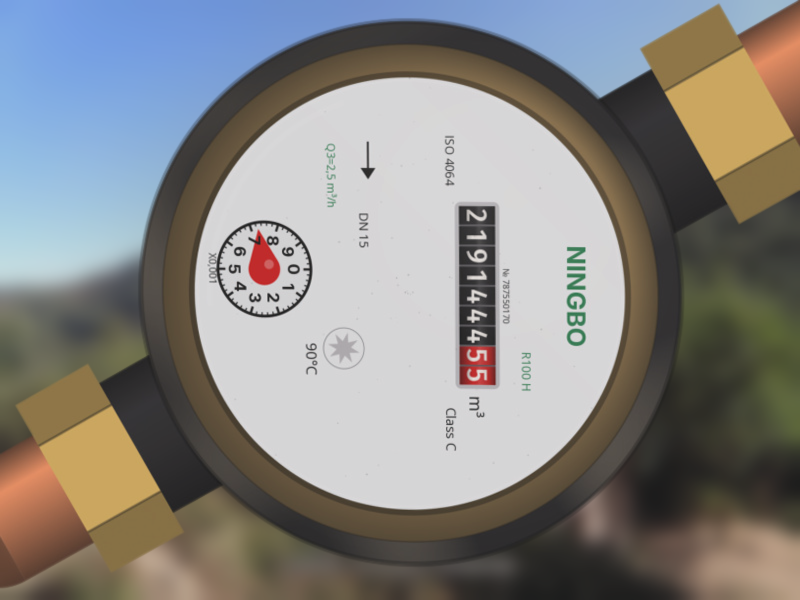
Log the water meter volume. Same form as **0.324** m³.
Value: **2191444.557** m³
